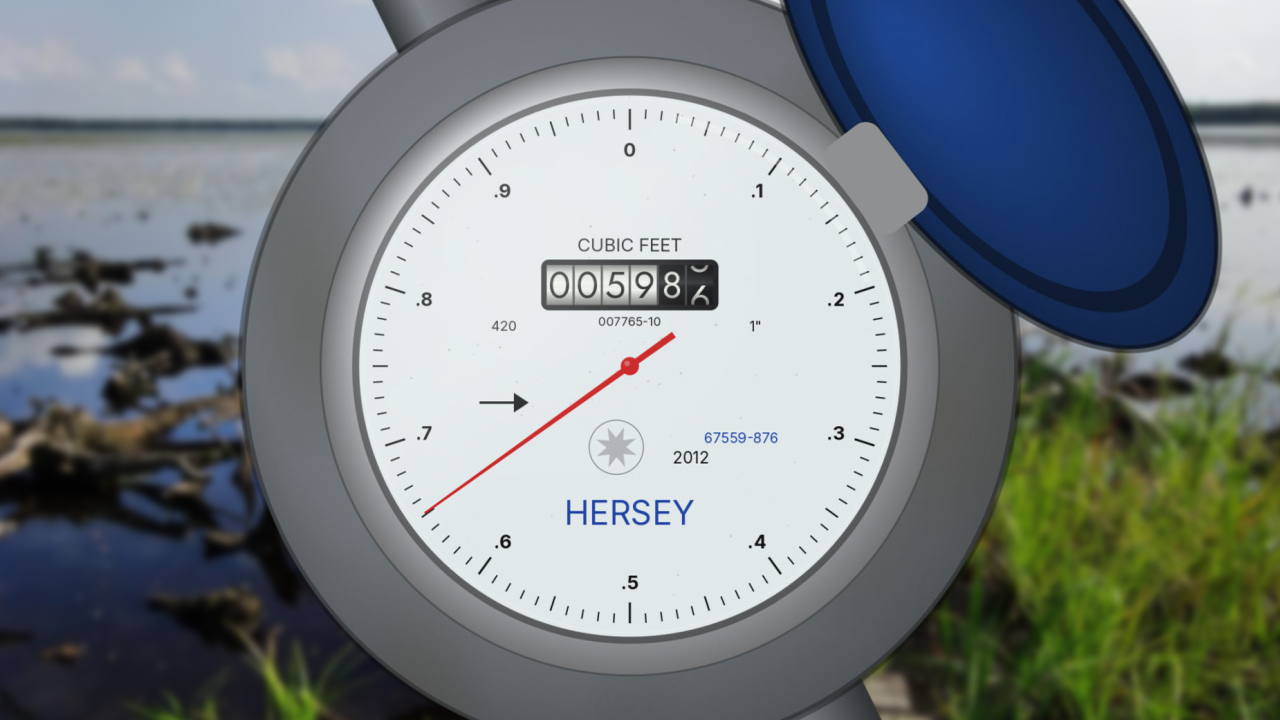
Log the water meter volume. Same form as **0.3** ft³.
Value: **5985.65** ft³
